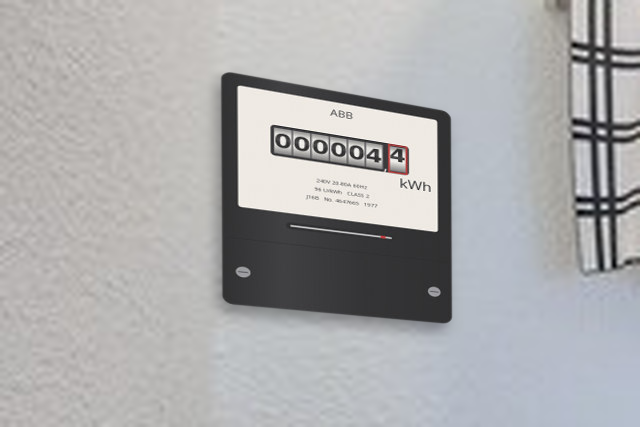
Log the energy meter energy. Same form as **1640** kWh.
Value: **4.4** kWh
